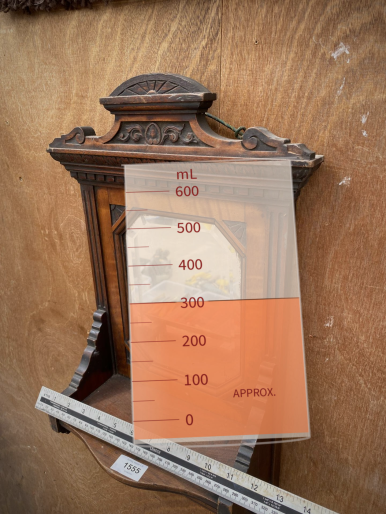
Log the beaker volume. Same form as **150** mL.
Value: **300** mL
